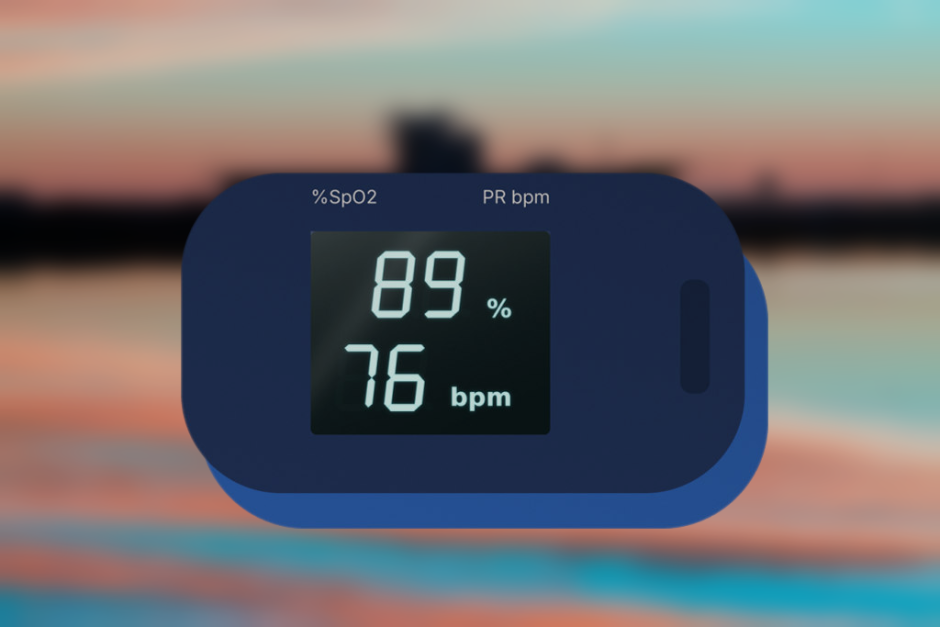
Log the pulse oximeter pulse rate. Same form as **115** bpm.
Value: **76** bpm
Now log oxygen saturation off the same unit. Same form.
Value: **89** %
